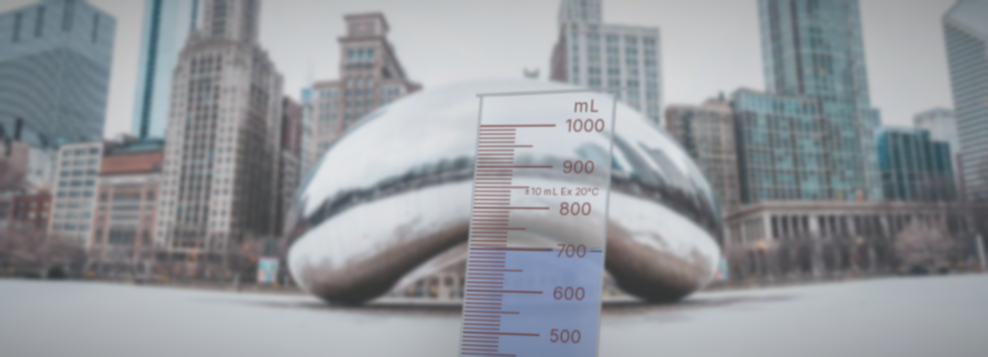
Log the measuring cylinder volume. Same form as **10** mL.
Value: **700** mL
